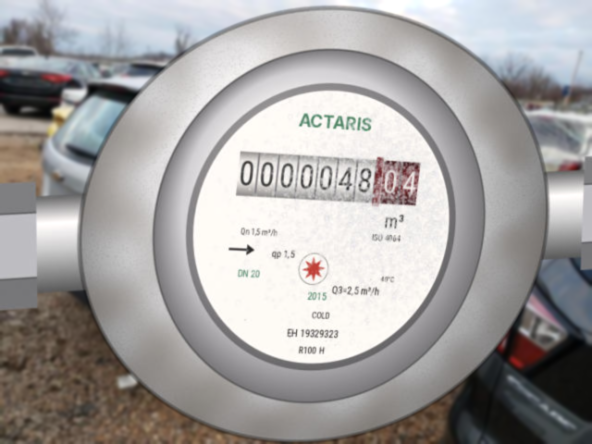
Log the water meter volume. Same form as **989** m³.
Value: **48.04** m³
